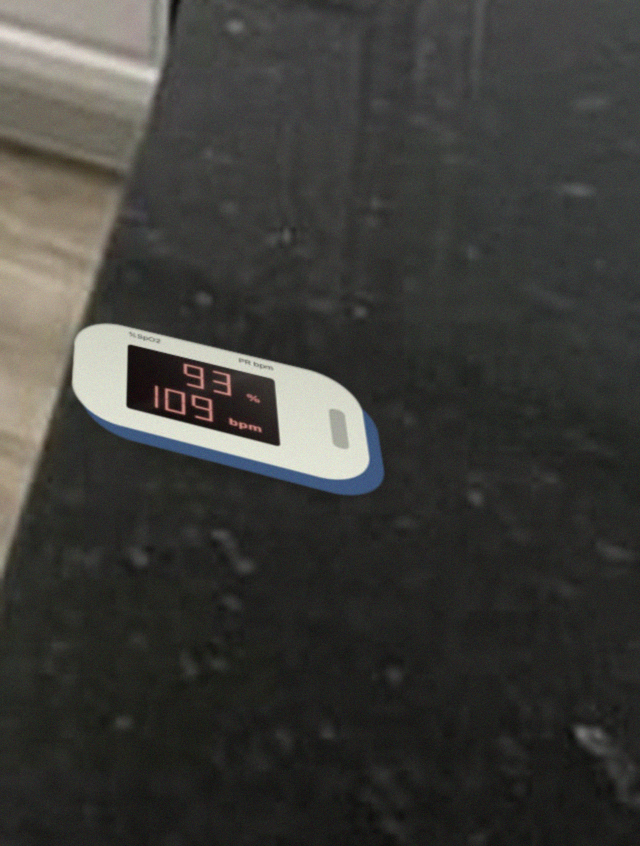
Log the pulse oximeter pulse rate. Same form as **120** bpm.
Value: **109** bpm
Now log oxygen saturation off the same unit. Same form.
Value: **93** %
